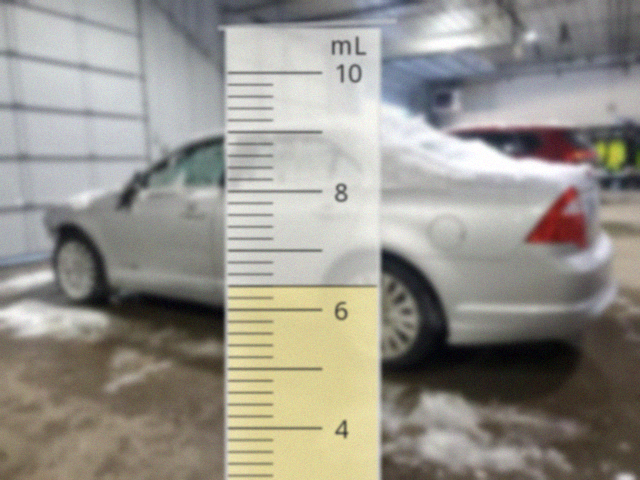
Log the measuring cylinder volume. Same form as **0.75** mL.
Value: **6.4** mL
